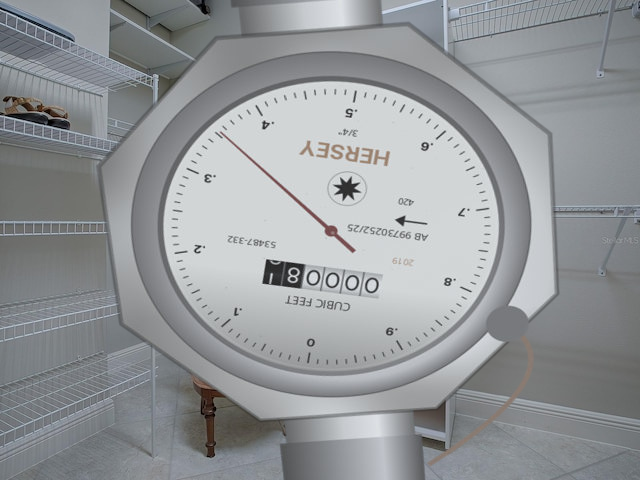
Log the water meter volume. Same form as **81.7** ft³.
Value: **81.35** ft³
